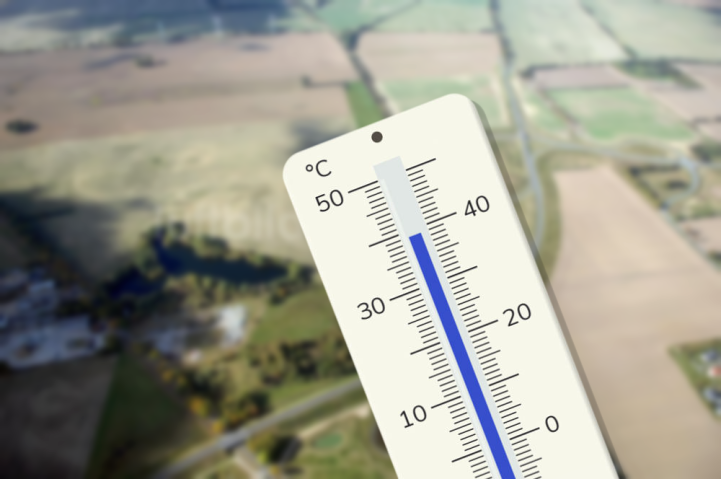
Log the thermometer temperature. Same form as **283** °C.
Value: **39** °C
